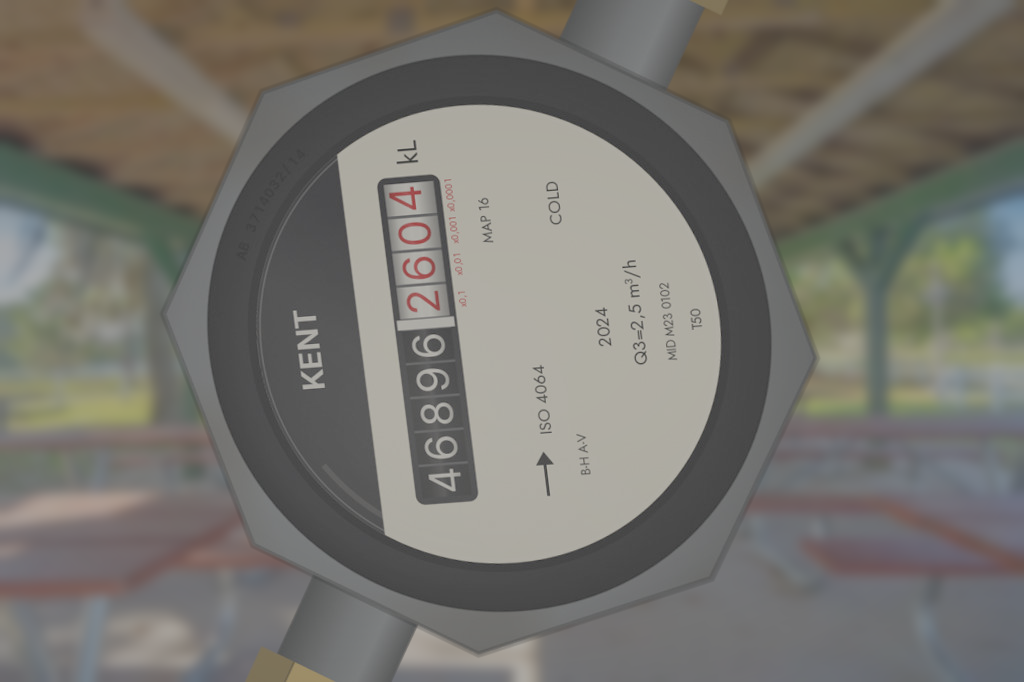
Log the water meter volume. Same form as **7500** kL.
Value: **46896.2604** kL
